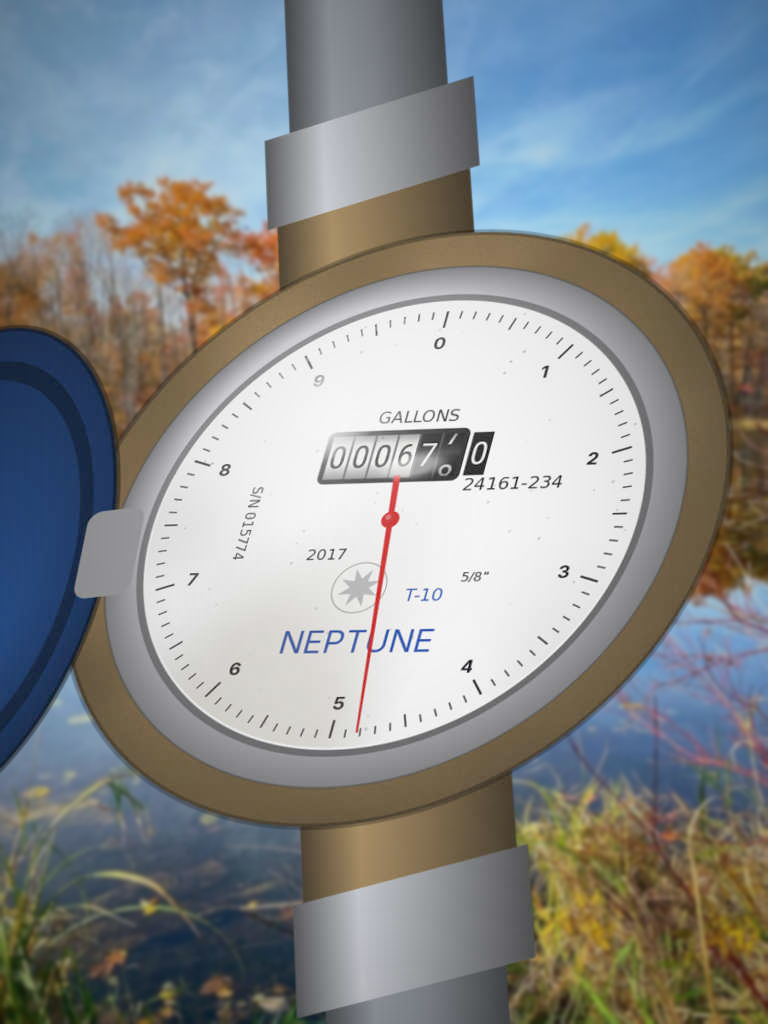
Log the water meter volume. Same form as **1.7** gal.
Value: **6774.8** gal
